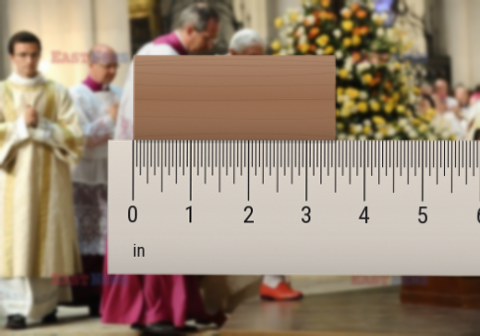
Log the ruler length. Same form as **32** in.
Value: **3.5** in
